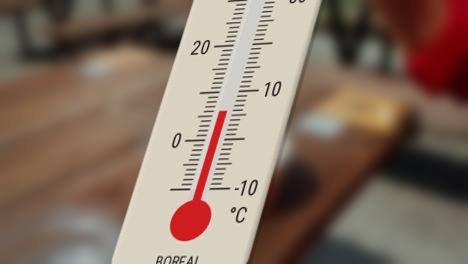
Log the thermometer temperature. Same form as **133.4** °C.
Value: **6** °C
